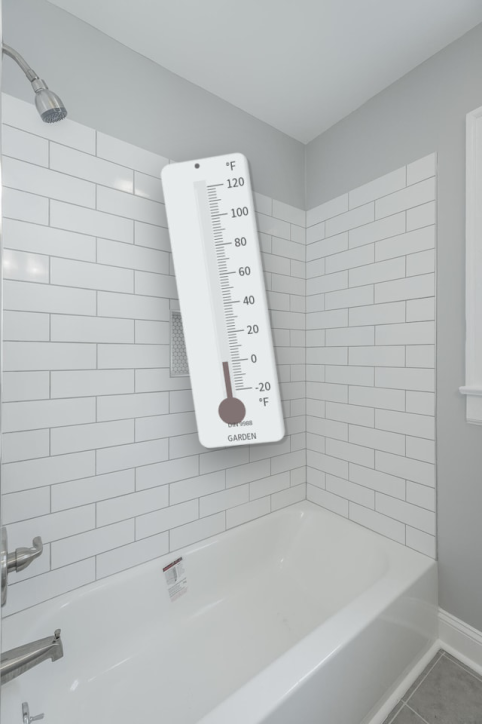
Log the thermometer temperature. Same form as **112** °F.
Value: **0** °F
